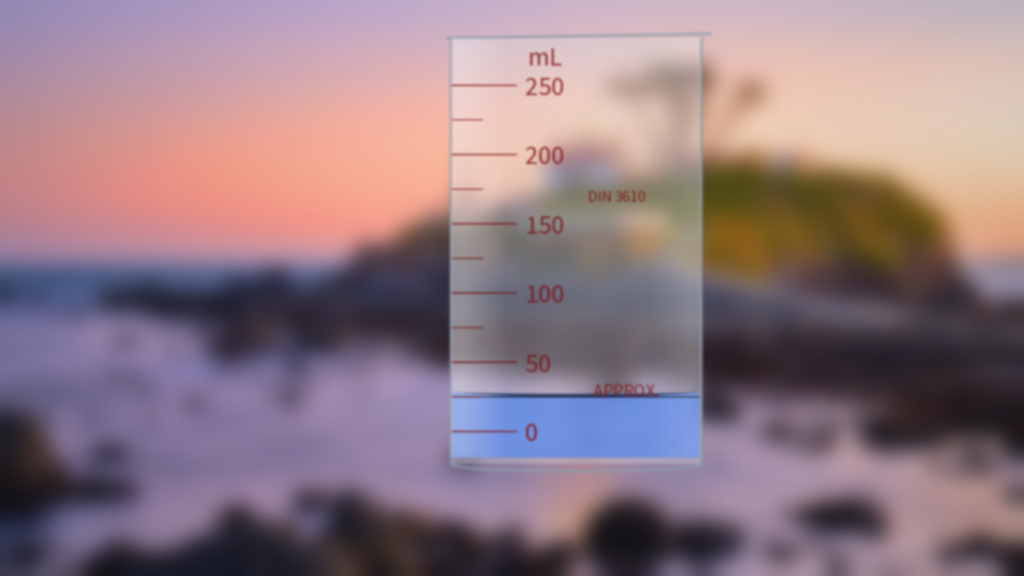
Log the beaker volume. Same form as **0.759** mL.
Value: **25** mL
